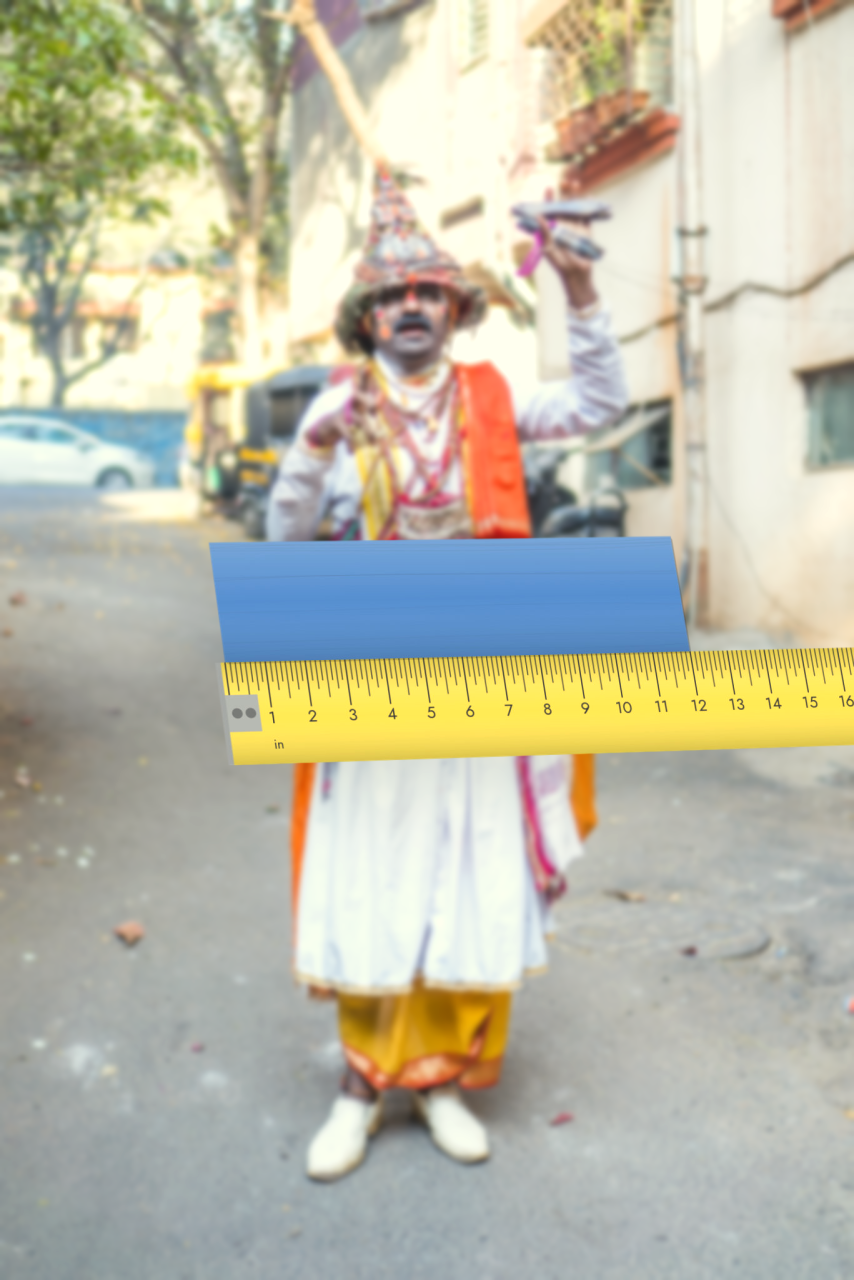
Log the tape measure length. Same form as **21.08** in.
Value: **12** in
